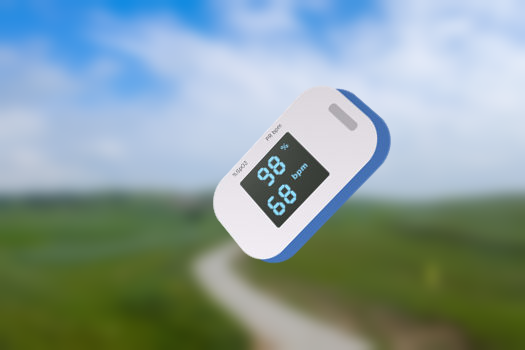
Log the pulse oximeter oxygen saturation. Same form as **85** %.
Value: **98** %
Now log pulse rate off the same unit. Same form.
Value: **68** bpm
